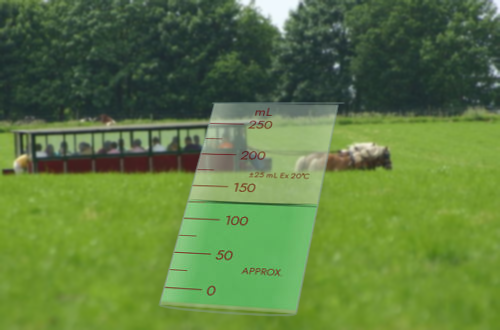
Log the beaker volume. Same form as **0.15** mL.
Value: **125** mL
